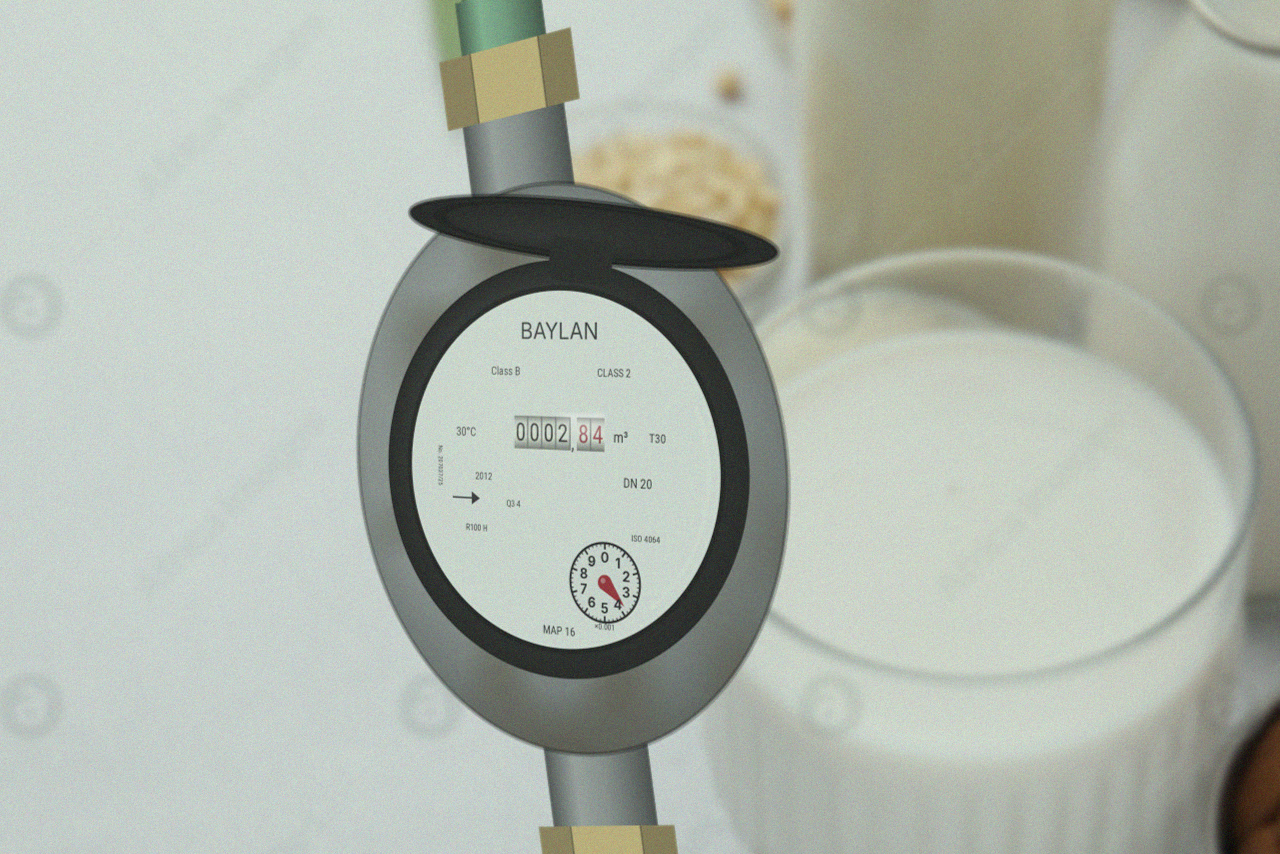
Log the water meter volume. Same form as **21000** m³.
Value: **2.843** m³
